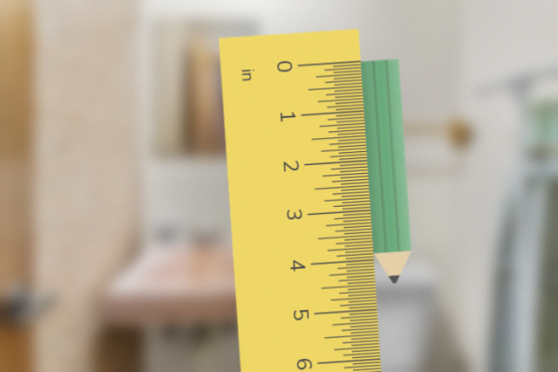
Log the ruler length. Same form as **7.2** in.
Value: **4.5** in
